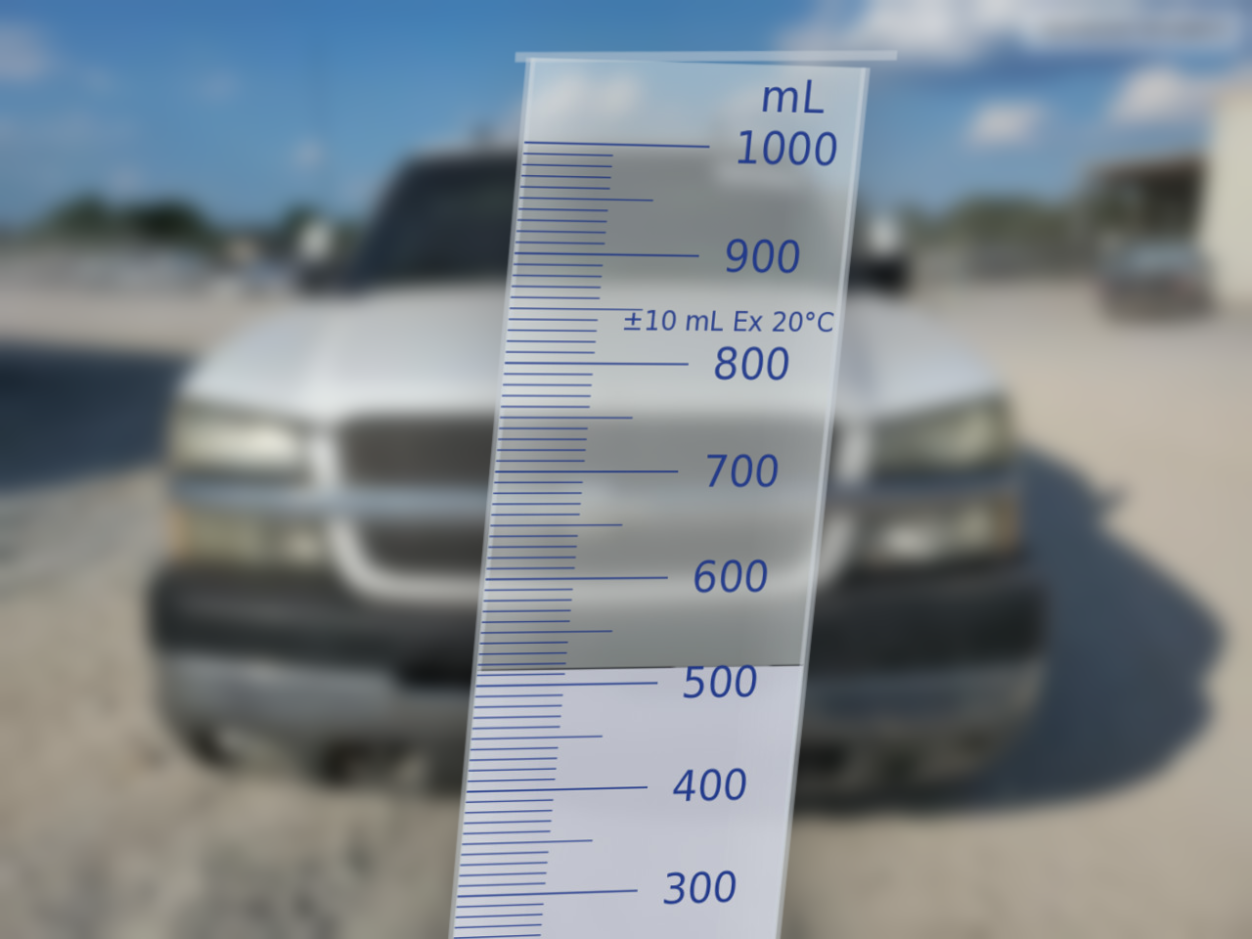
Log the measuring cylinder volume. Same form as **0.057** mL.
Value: **515** mL
